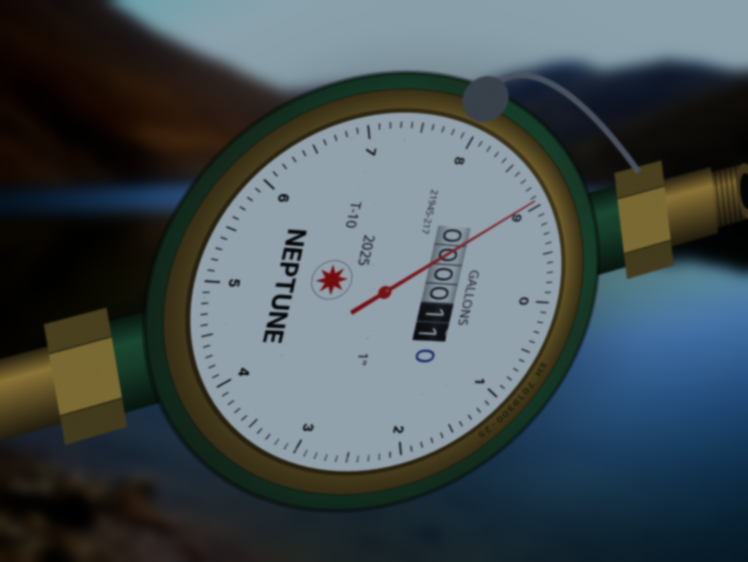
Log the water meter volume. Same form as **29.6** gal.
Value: **108.9** gal
